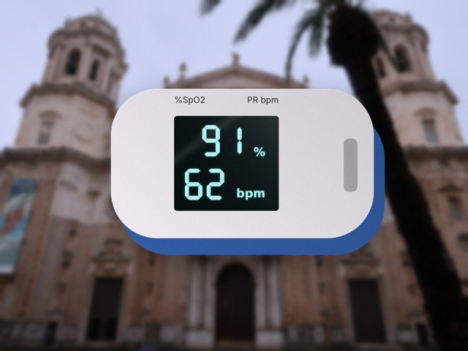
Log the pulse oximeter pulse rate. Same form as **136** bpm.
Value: **62** bpm
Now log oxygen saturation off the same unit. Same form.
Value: **91** %
